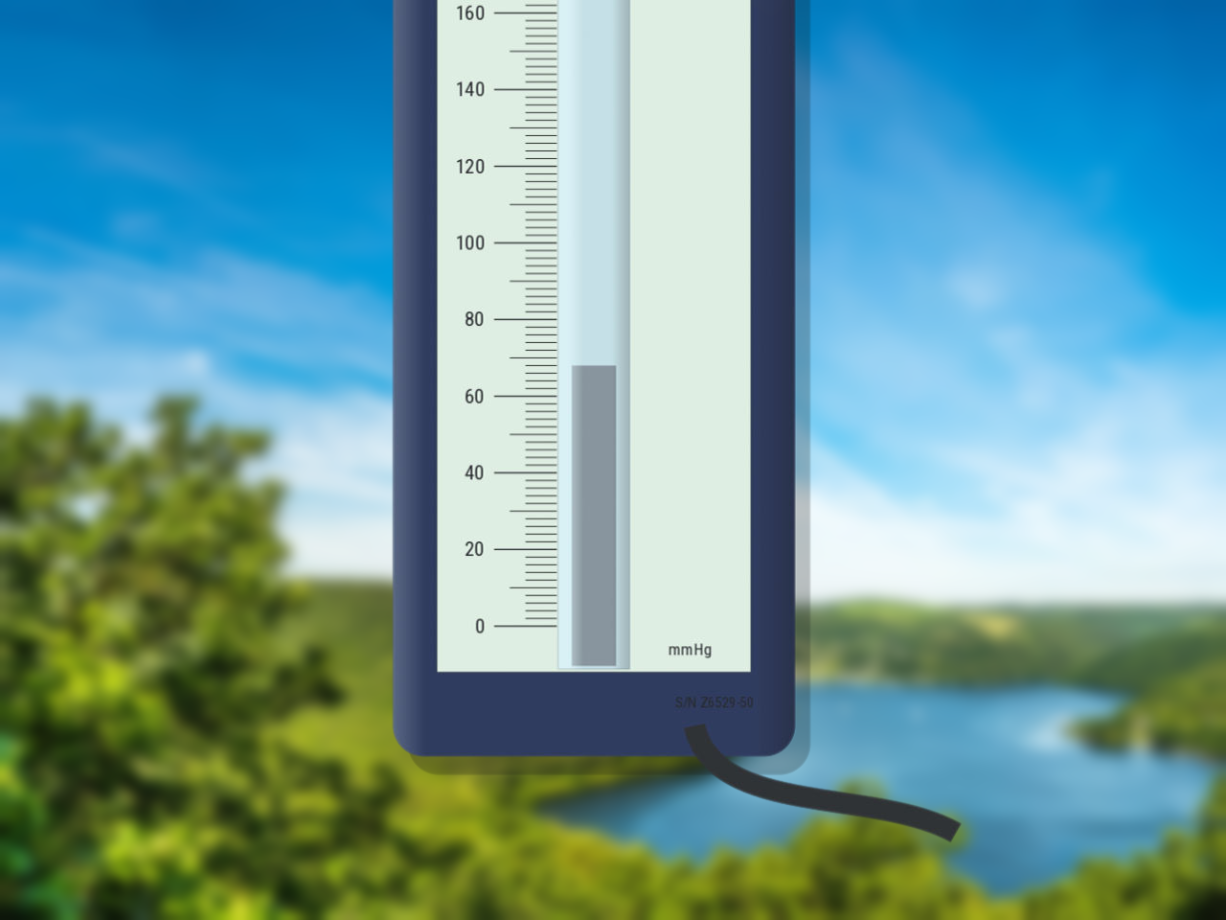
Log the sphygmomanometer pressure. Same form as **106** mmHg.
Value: **68** mmHg
